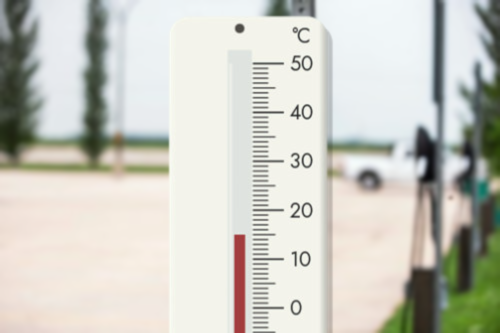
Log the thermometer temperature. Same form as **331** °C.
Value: **15** °C
